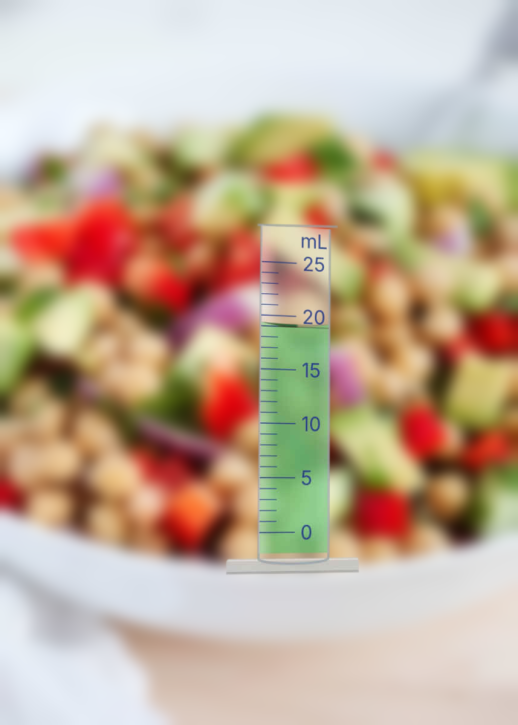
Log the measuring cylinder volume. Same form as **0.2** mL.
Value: **19** mL
